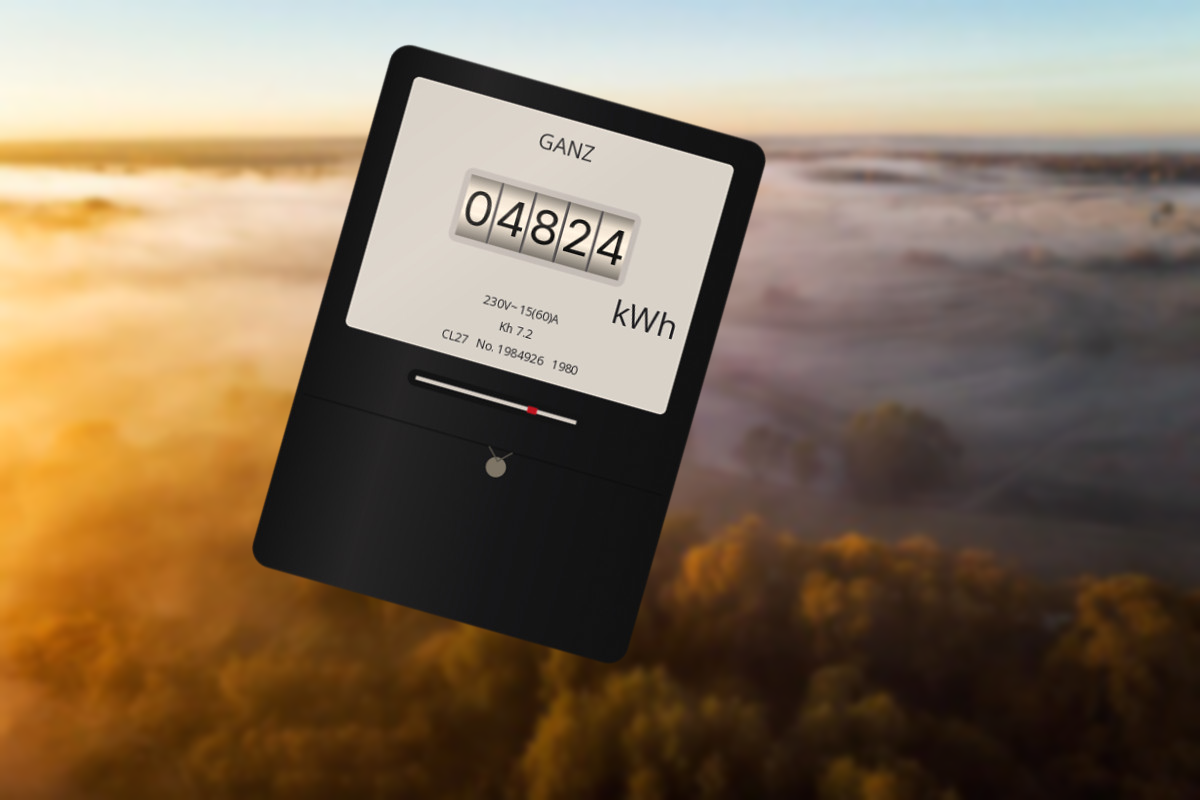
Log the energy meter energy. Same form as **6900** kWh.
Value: **4824** kWh
